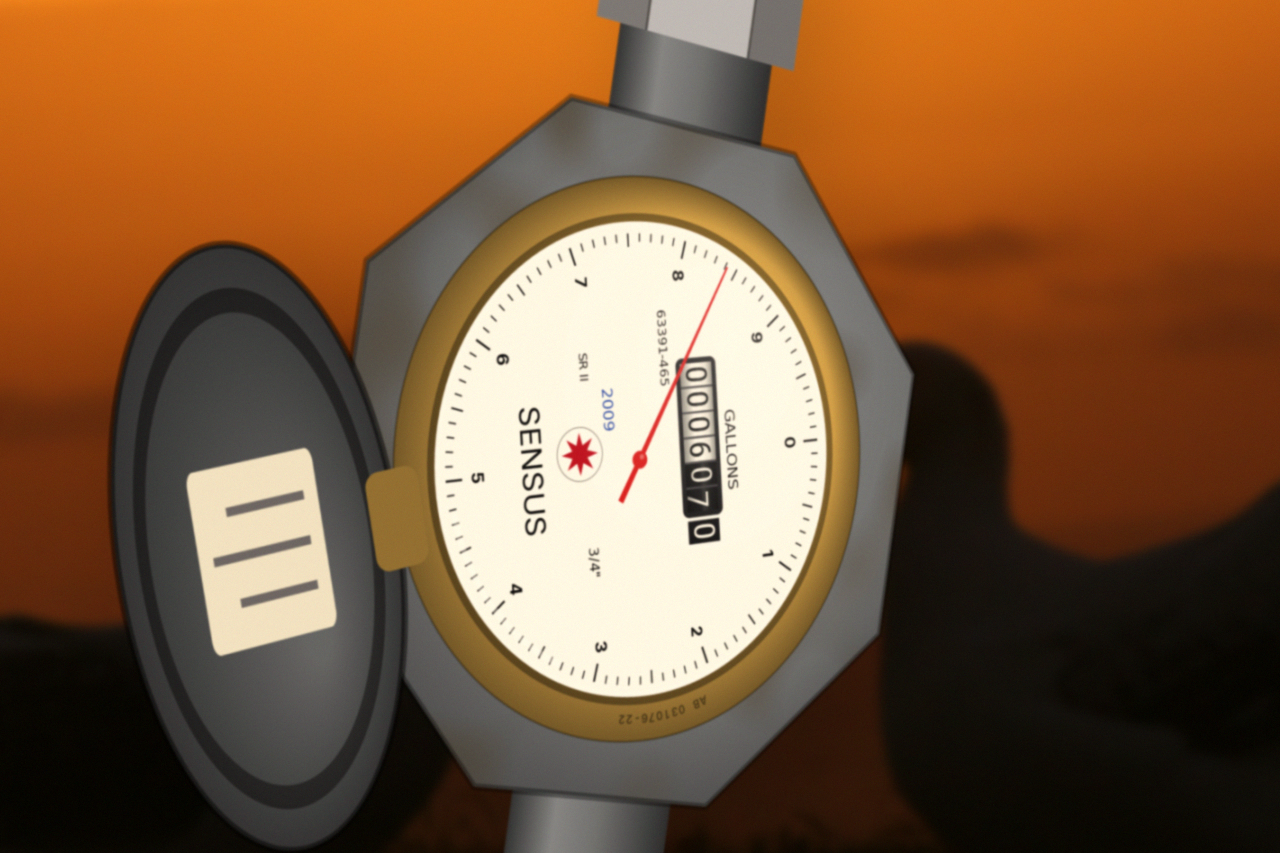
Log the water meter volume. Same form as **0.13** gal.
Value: **6068.4** gal
